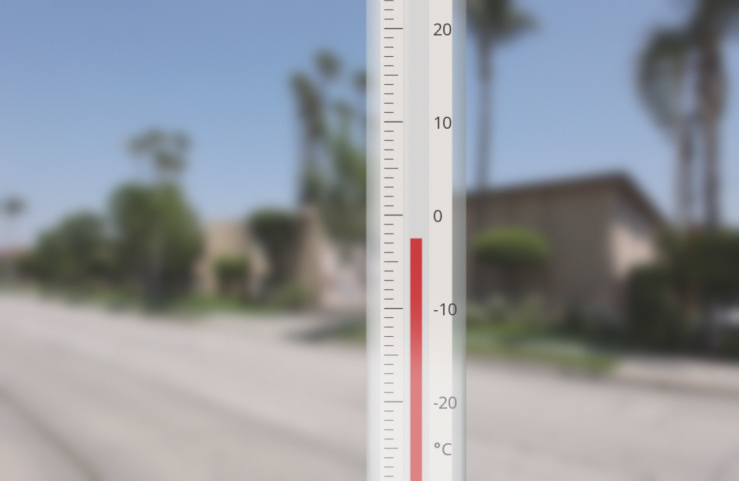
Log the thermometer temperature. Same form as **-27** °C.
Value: **-2.5** °C
